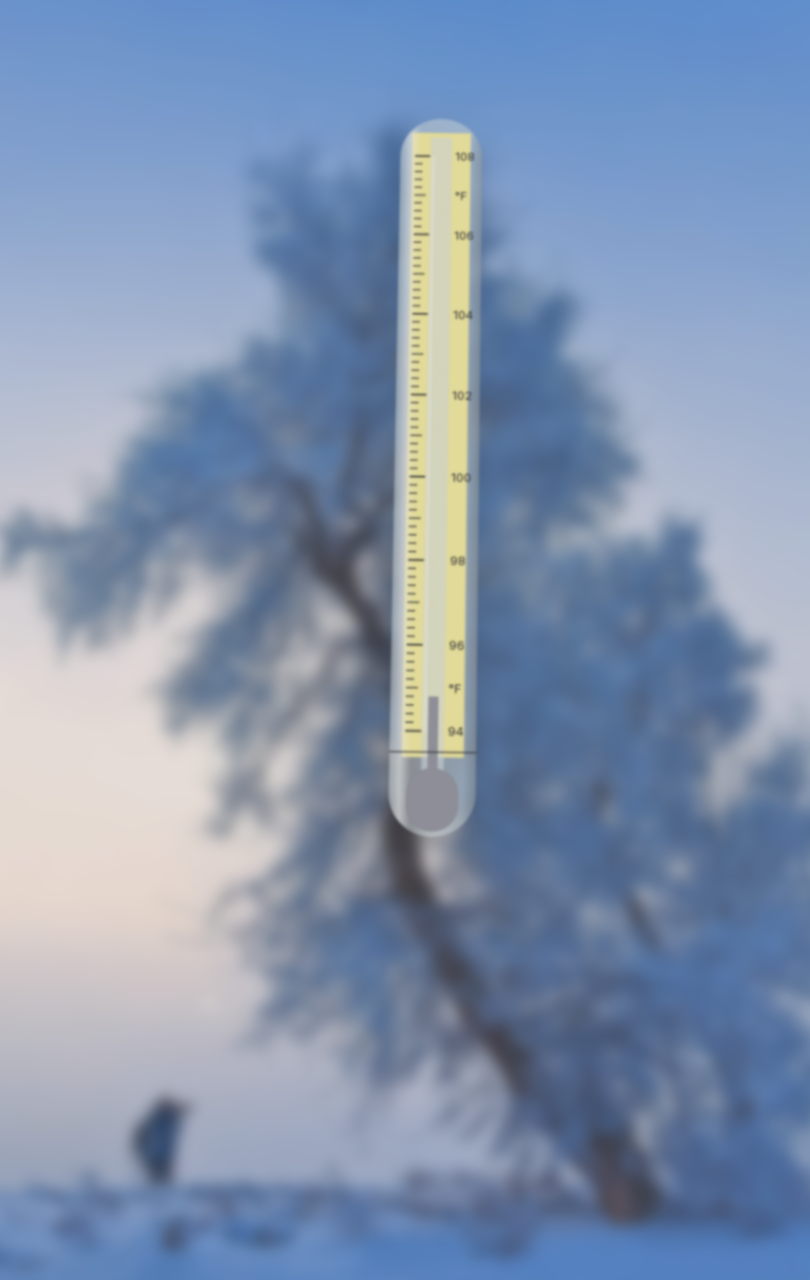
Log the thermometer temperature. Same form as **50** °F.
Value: **94.8** °F
